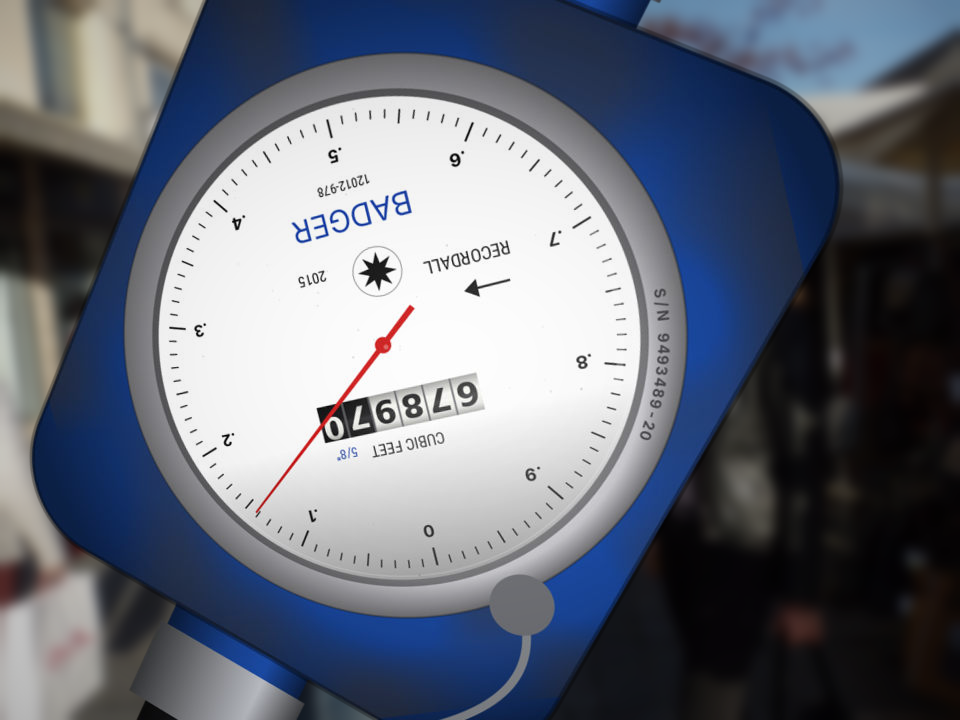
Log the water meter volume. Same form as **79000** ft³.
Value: **678970.14** ft³
